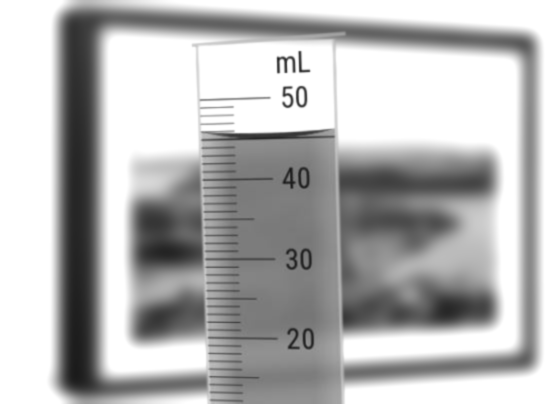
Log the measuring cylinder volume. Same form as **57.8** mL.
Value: **45** mL
